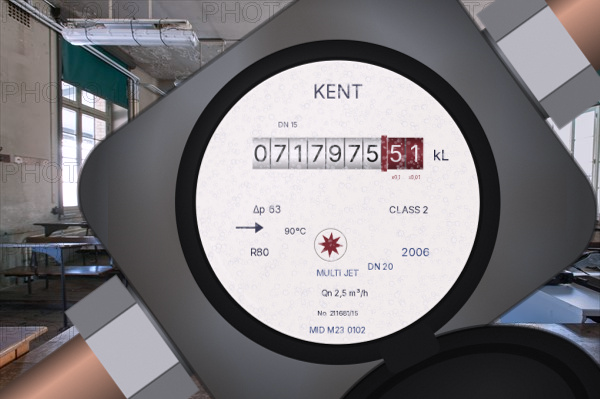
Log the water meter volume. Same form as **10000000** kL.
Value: **717975.51** kL
